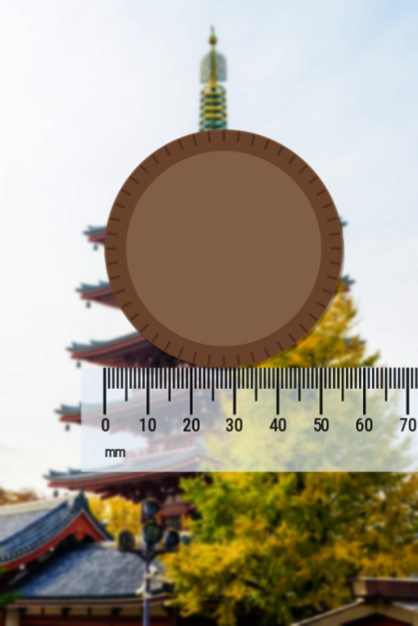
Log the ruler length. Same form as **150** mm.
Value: **55** mm
